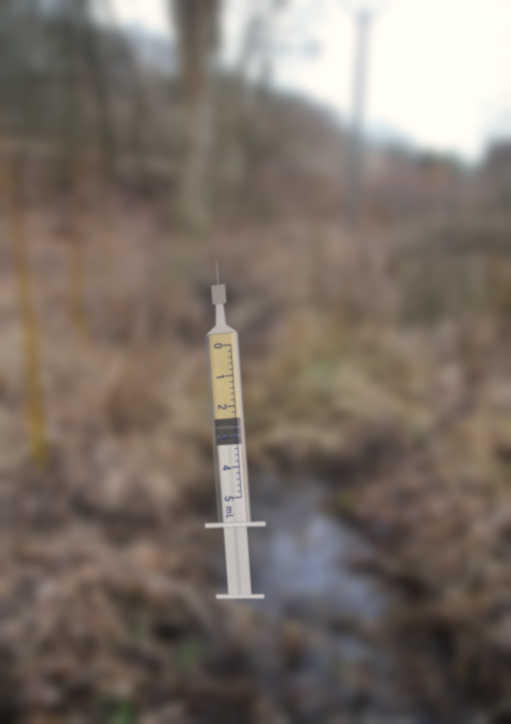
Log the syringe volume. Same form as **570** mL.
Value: **2.4** mL
